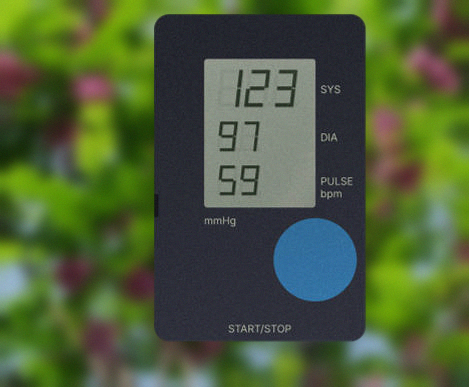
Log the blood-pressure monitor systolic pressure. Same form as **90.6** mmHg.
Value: **123** mmHg
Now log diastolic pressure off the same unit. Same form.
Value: **97** mmHg
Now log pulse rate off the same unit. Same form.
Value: **59** bpm
